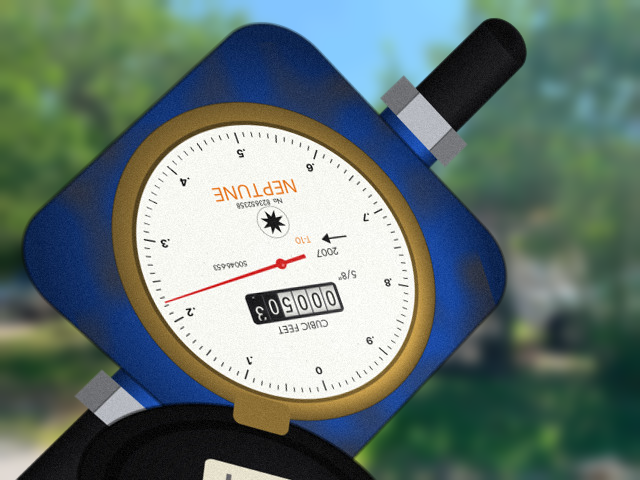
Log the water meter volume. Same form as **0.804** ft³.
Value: **503.22** ft³
